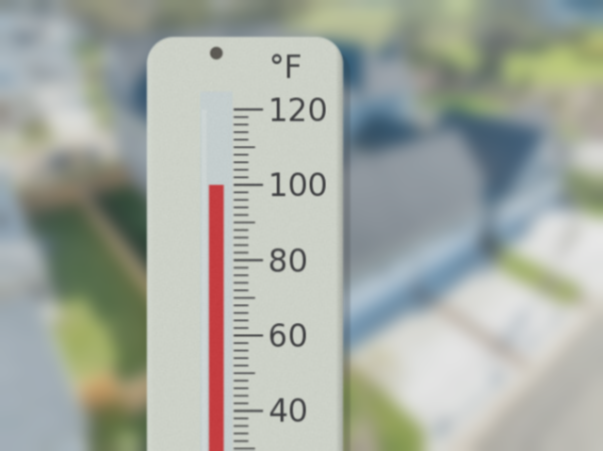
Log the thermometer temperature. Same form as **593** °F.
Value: **100** °F
